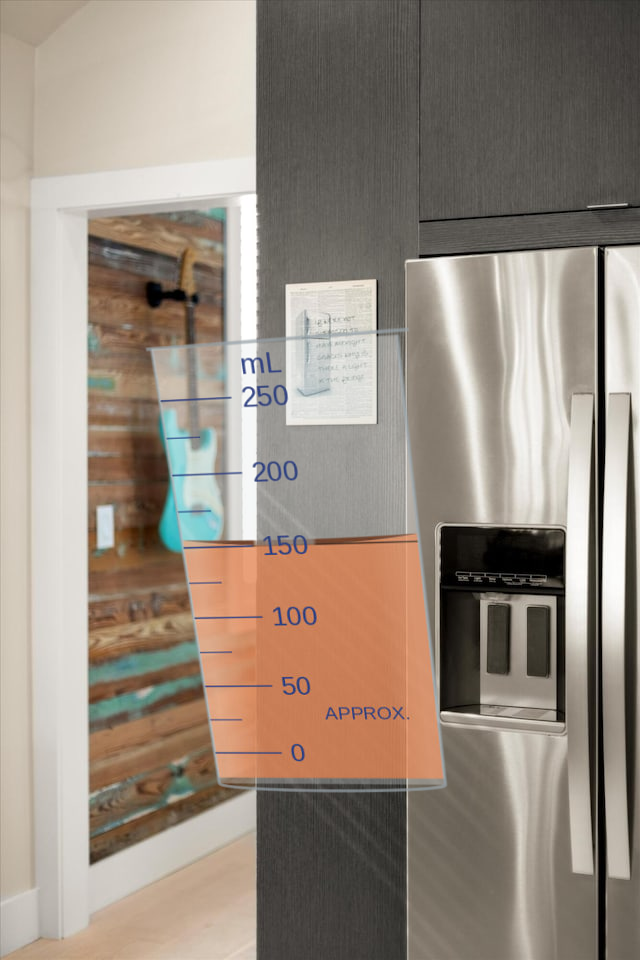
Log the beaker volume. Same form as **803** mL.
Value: **150** mL
